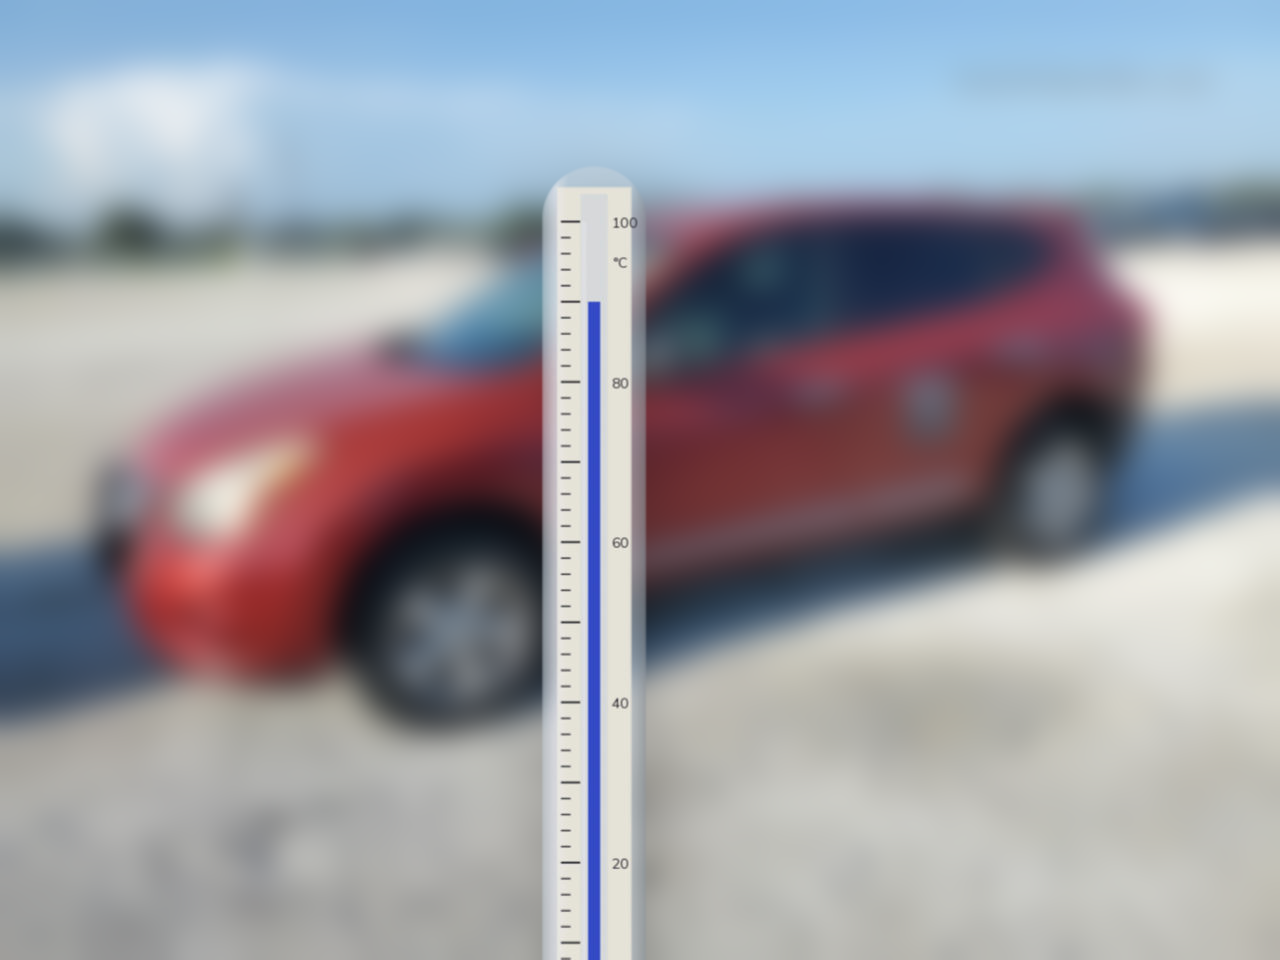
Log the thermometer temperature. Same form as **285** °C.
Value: **90** °C
